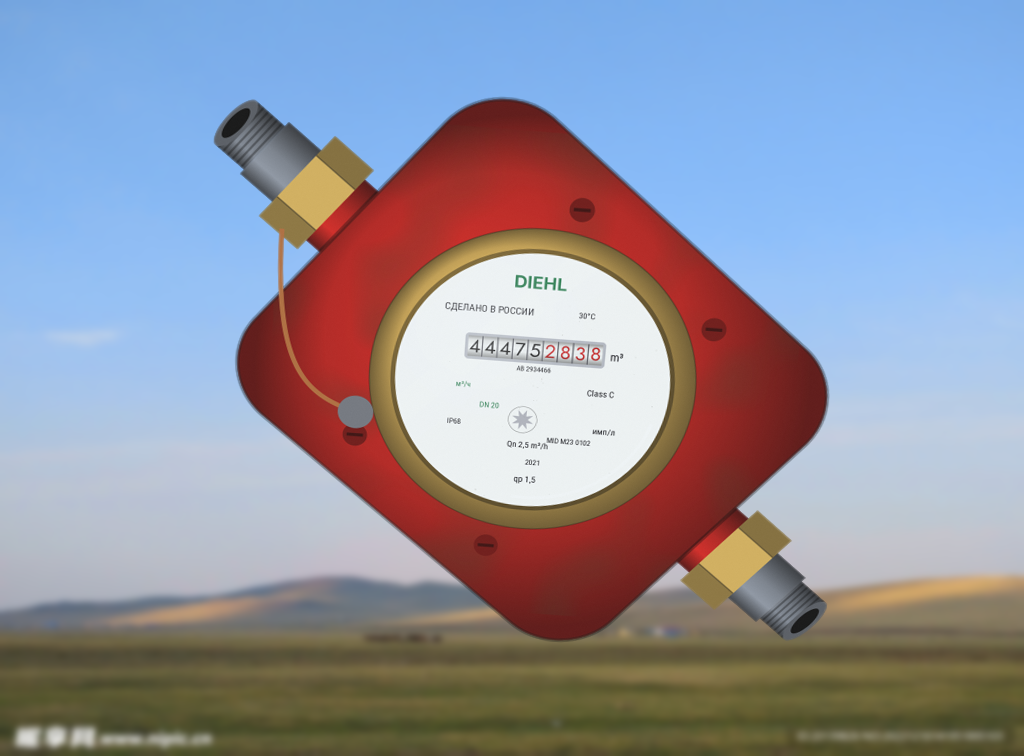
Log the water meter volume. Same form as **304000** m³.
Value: **44475.2838** m³
